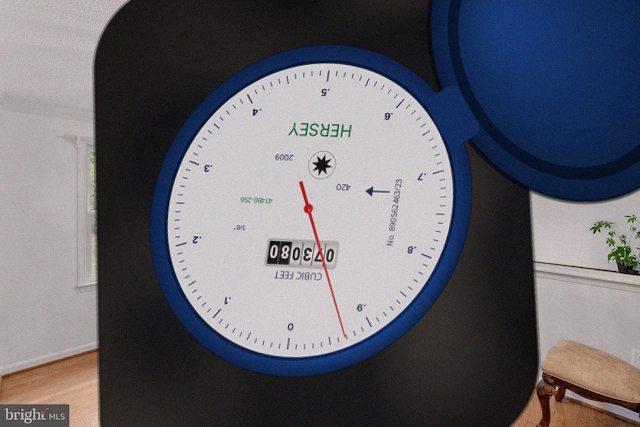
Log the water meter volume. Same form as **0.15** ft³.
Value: **73079.93** ft³
